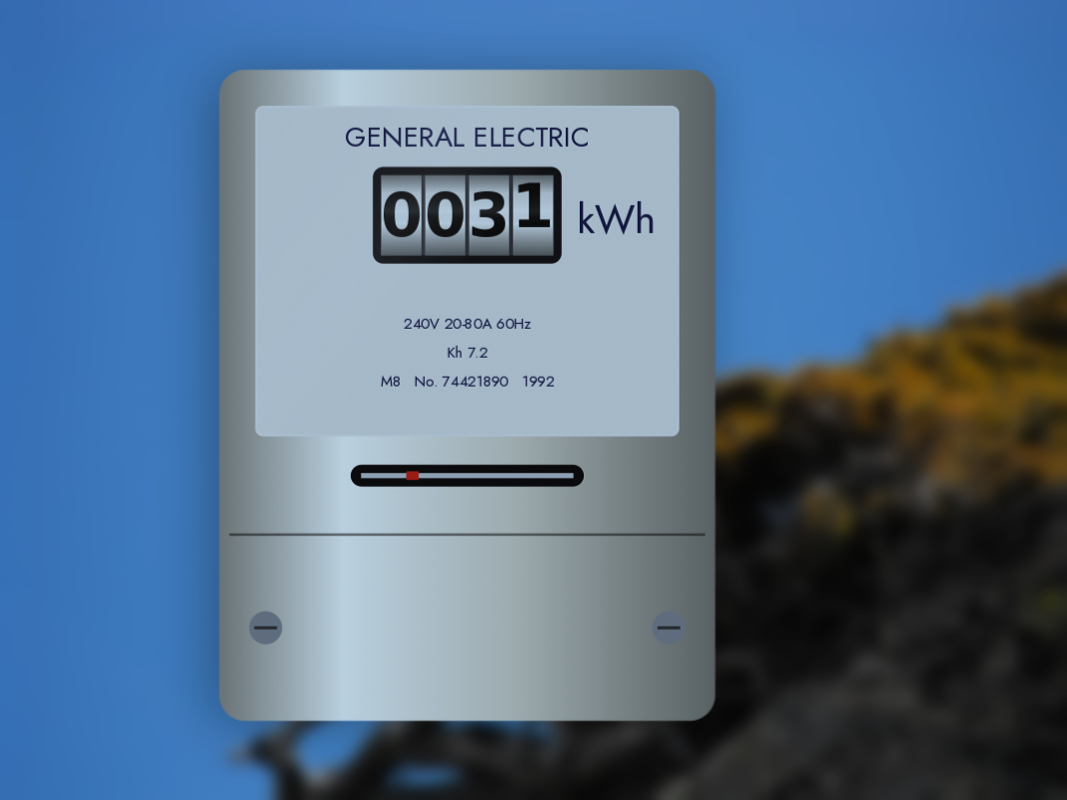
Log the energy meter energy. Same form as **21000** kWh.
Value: **31** kWh
